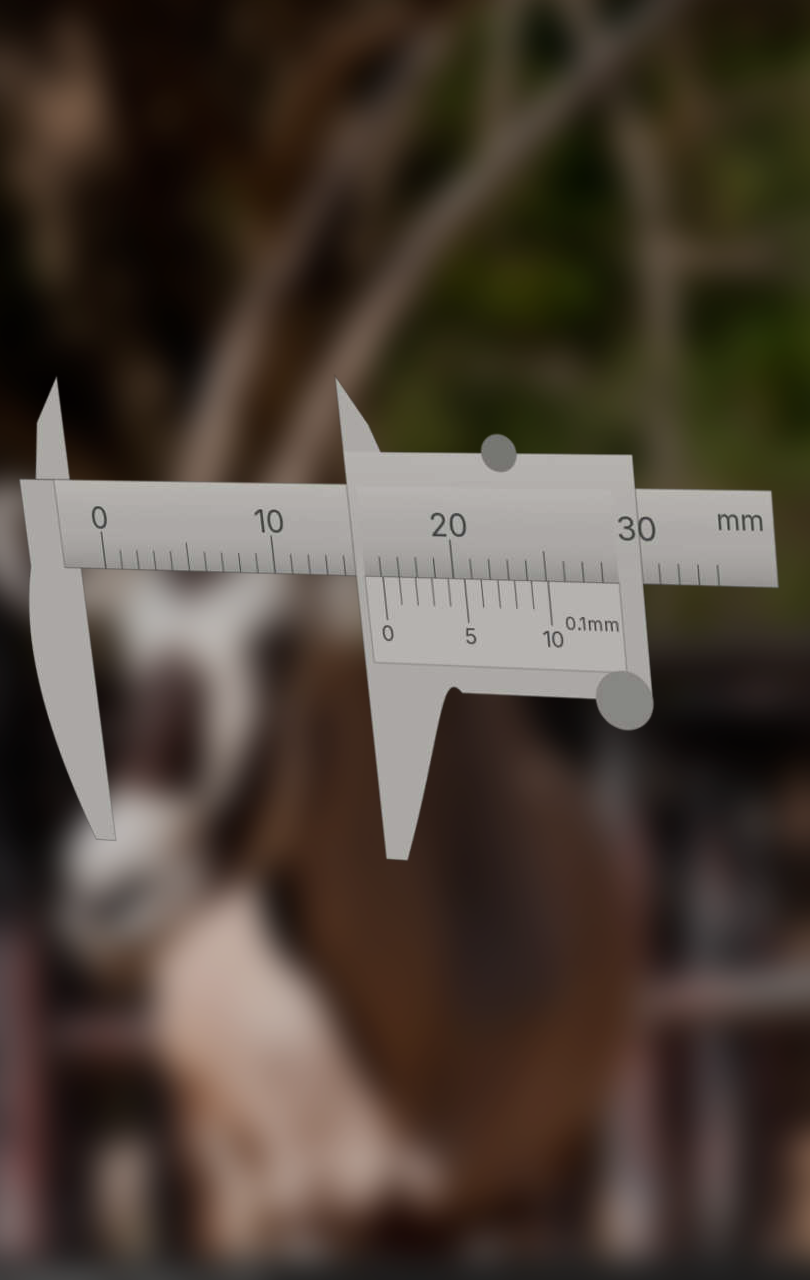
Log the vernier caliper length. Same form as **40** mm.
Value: **16.1** mm
